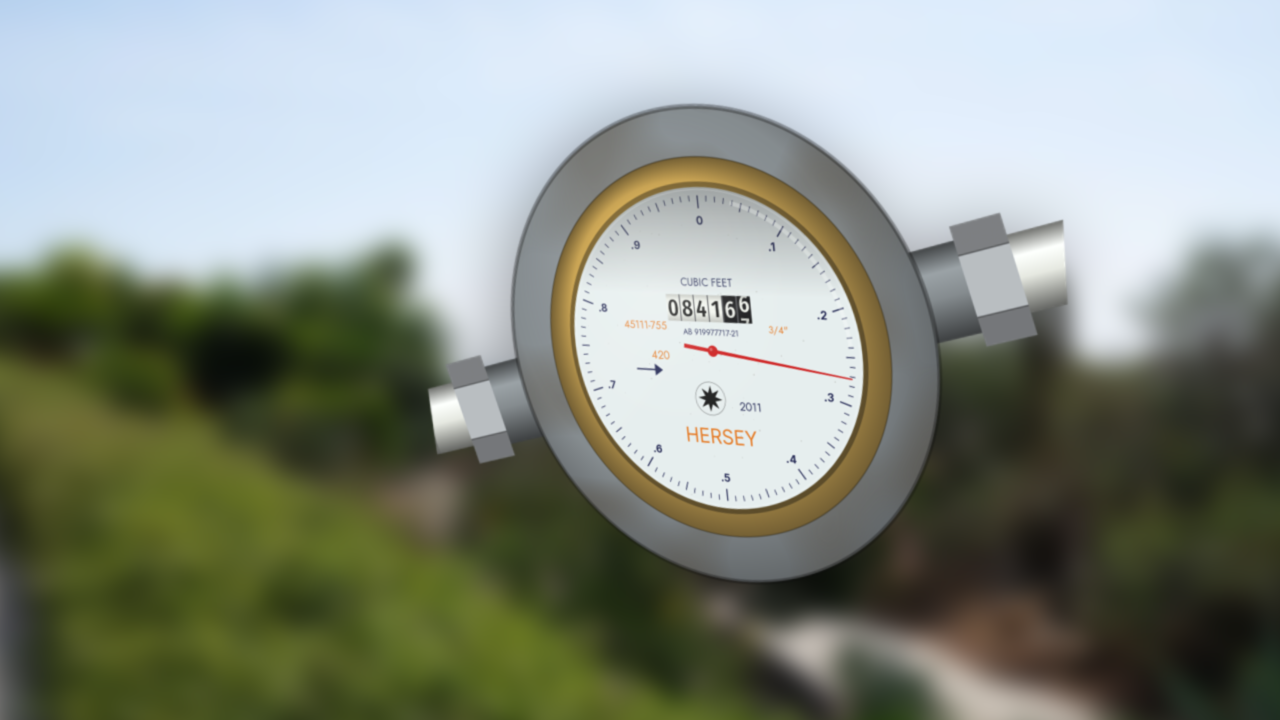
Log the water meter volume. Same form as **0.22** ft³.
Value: **84166.27** ft³
